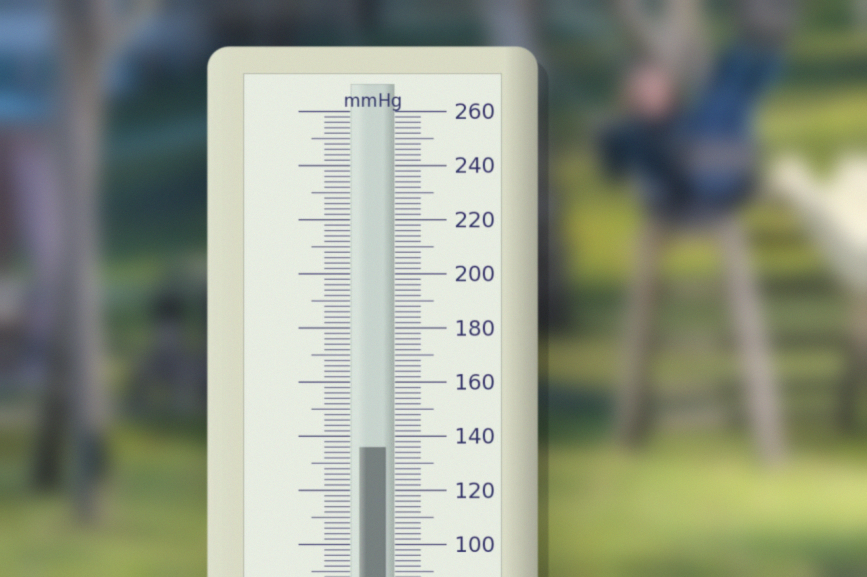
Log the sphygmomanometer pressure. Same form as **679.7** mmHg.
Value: **136** mmHg
